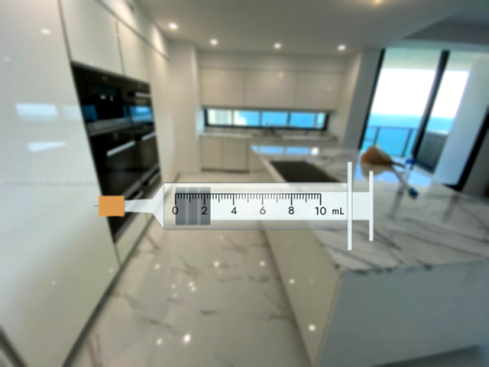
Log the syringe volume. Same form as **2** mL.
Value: **0** mL
